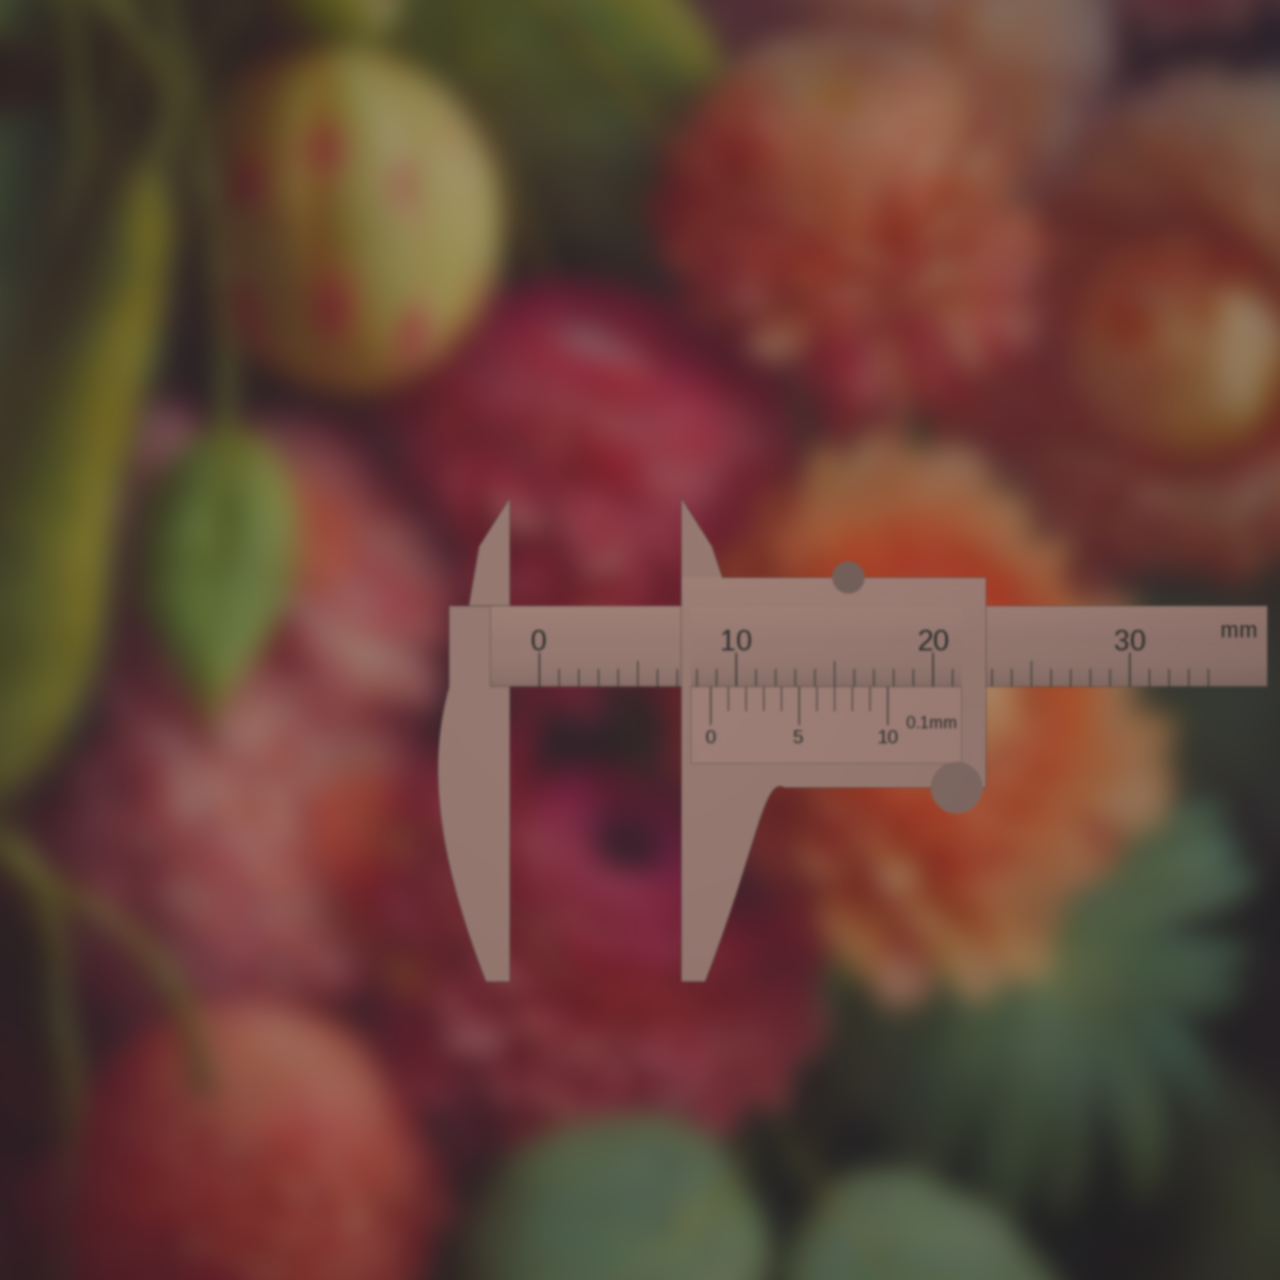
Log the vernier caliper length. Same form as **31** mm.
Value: **8.7** mm
